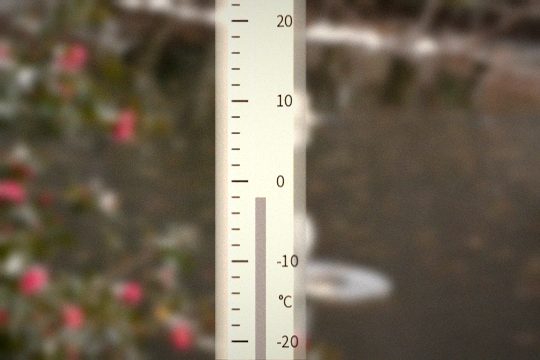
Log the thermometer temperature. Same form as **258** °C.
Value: **-2** °C
